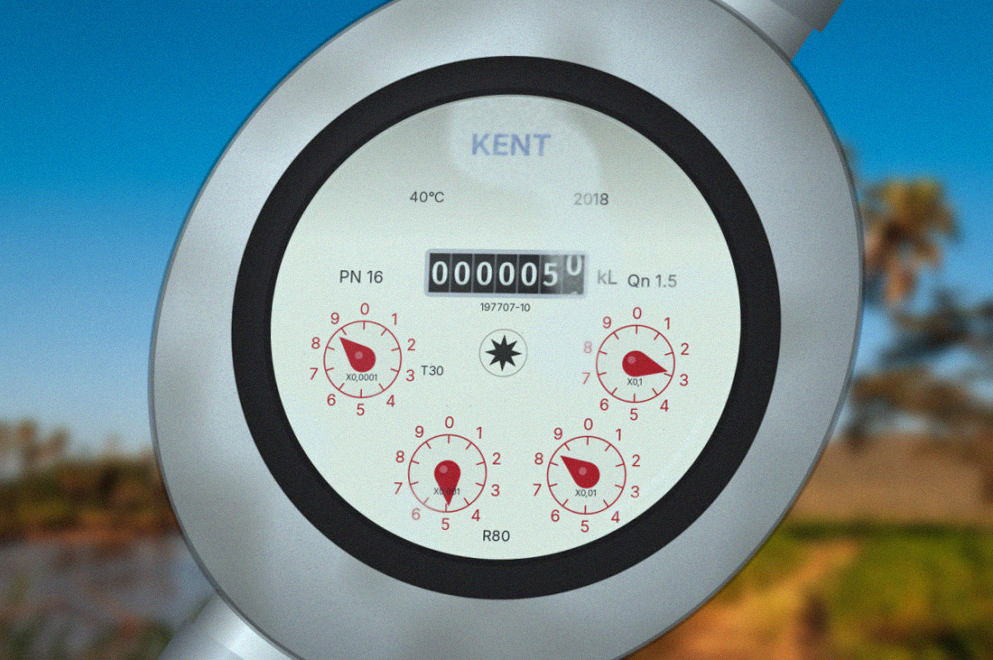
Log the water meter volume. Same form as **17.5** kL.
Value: **50.2848** kL
